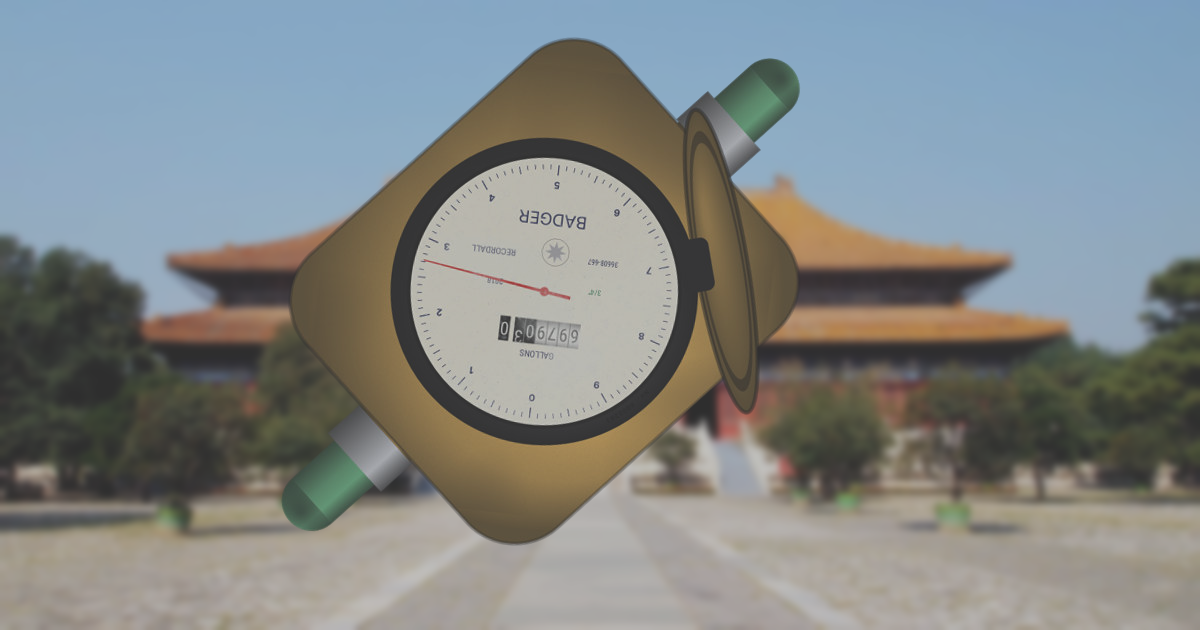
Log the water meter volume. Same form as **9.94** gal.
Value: **6979032.7** gal
